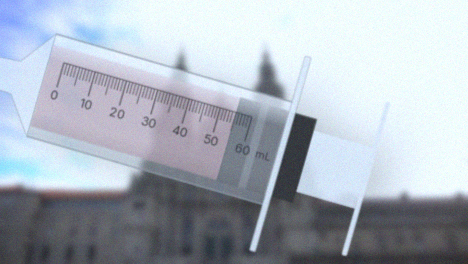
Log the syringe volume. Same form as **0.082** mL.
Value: **55** mL
